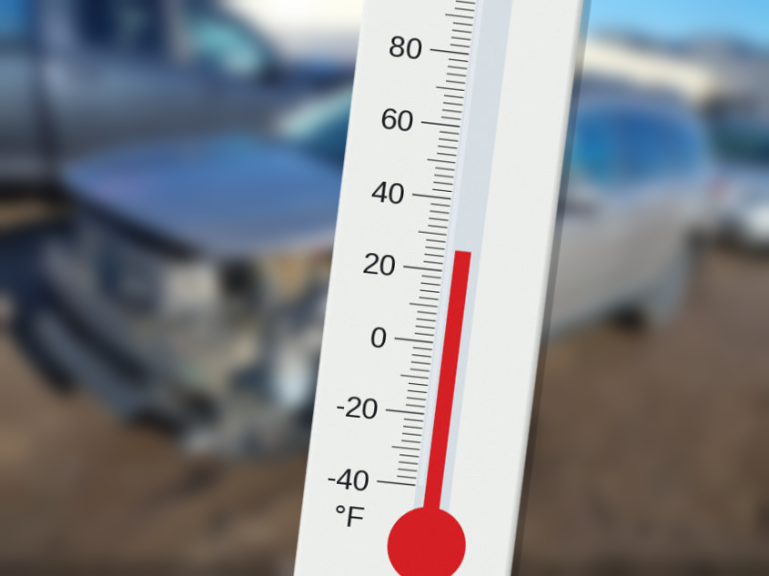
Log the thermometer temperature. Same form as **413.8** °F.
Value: **26** °F
